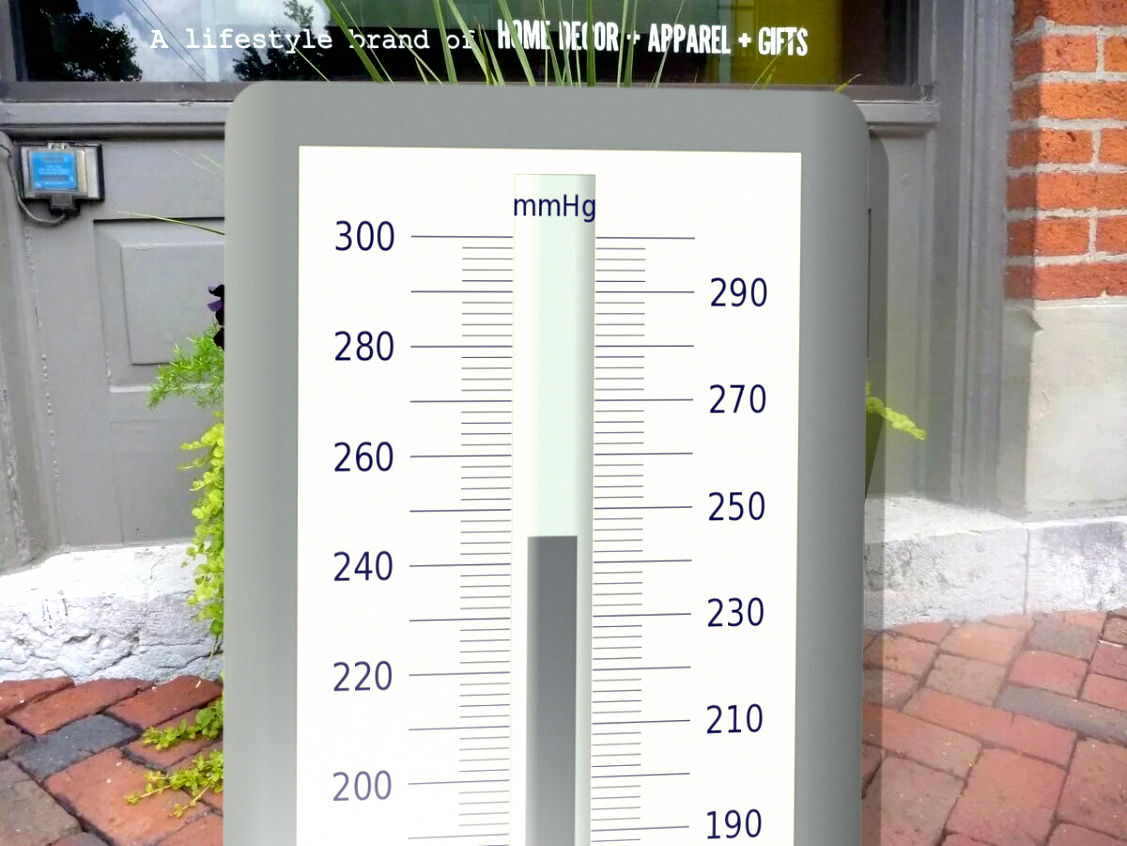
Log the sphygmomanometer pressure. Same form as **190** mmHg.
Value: **245** mmHg
